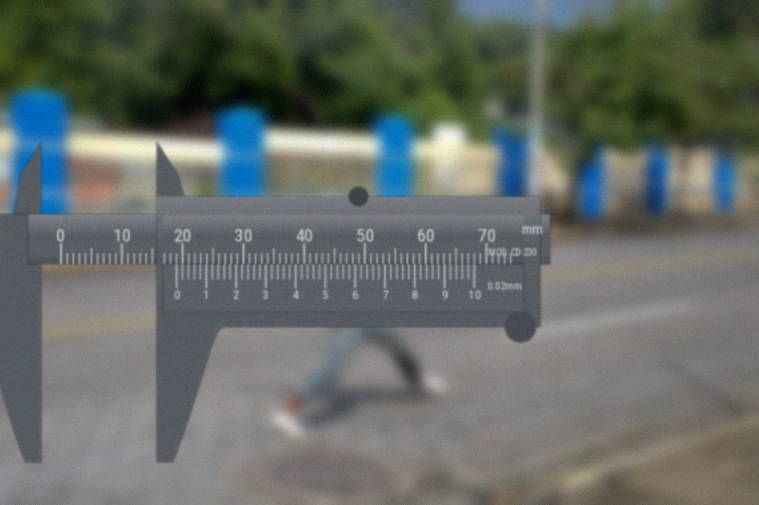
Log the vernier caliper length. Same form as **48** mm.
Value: **19.0** mm
